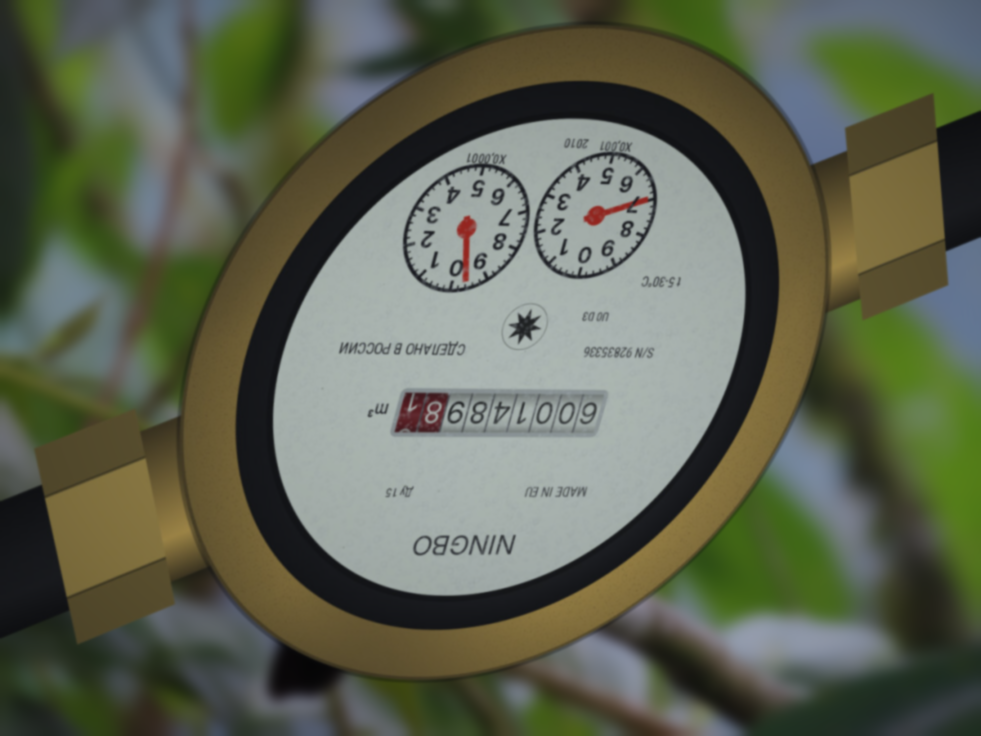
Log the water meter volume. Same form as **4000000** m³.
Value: **6001489.8069** m³
